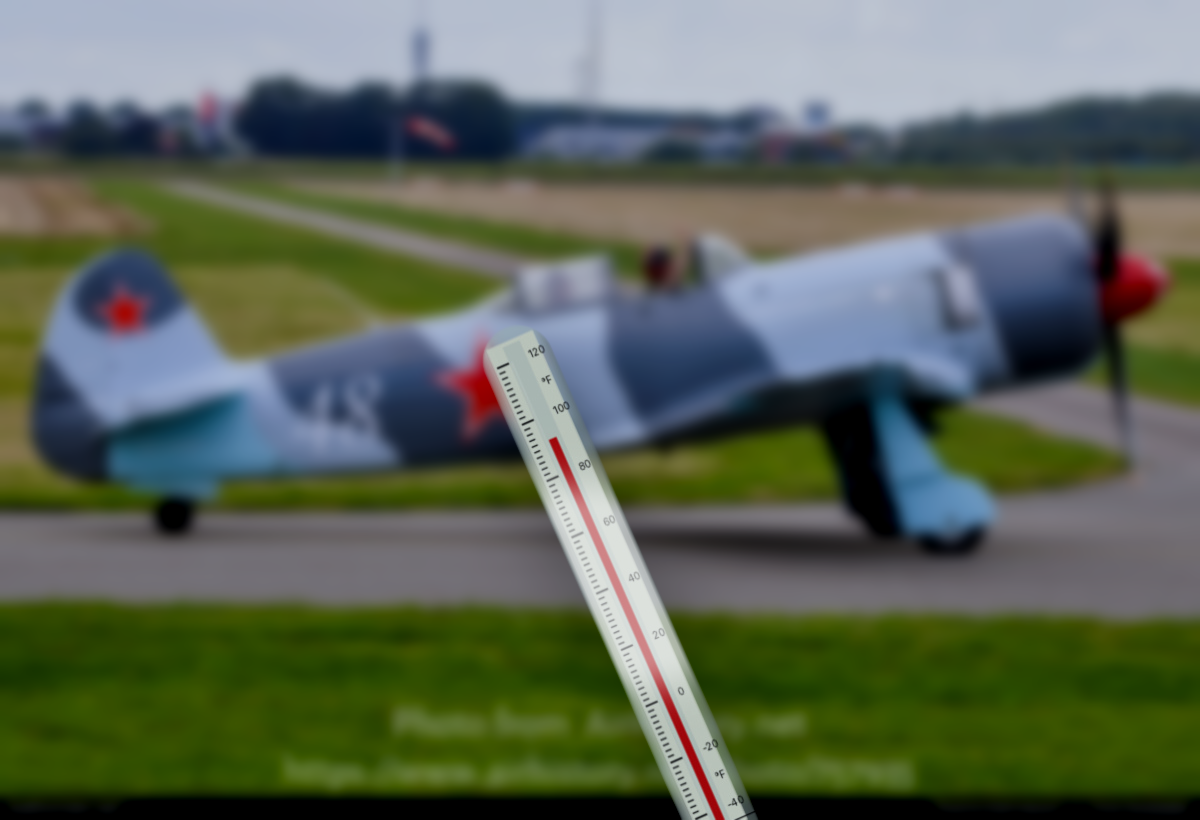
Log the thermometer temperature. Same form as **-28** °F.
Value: **92** °F
